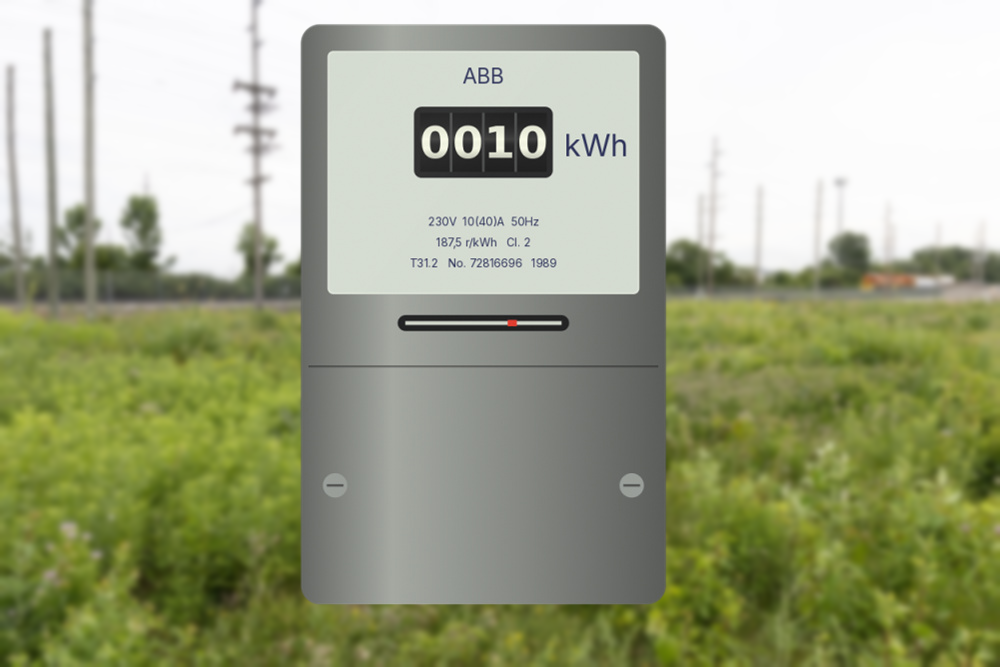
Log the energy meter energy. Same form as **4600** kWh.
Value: **10** kWh
